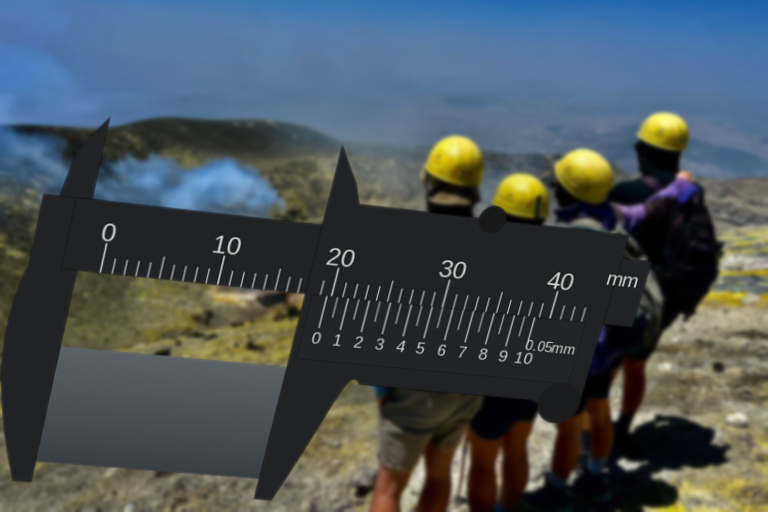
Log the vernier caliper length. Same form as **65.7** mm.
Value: **19.6** mm
